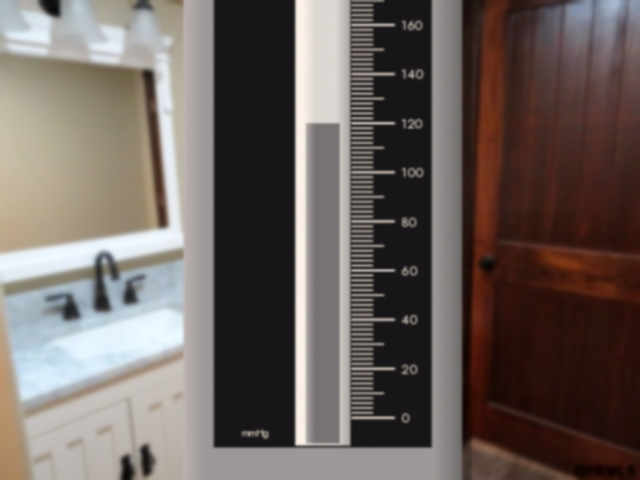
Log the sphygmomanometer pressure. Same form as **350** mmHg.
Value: **120** mmHg
